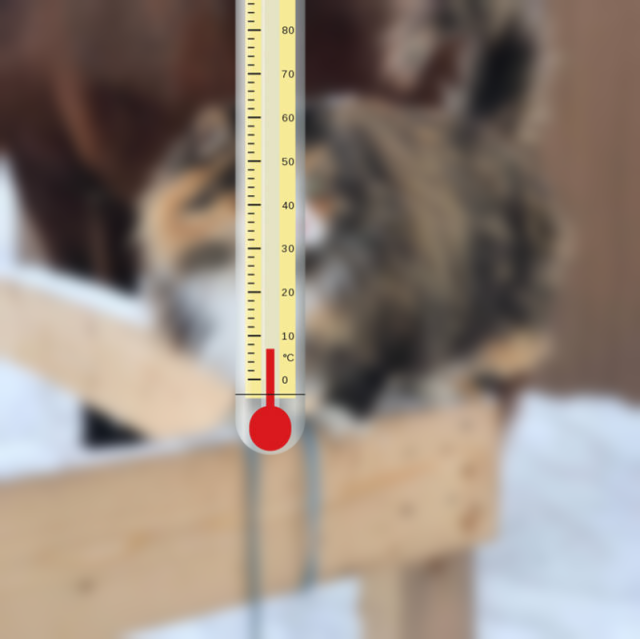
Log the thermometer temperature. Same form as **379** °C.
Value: **7** °C
